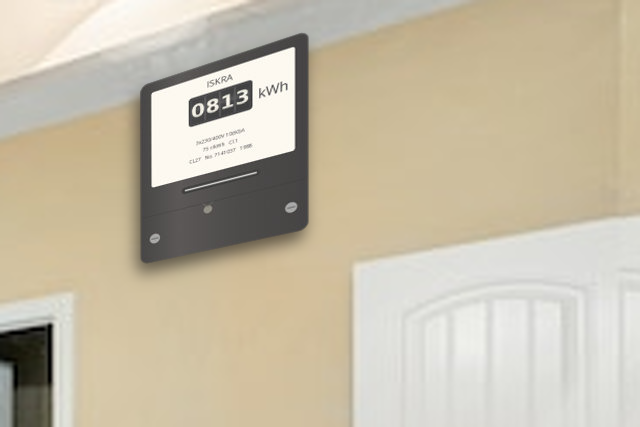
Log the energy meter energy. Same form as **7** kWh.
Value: **813** kWh
